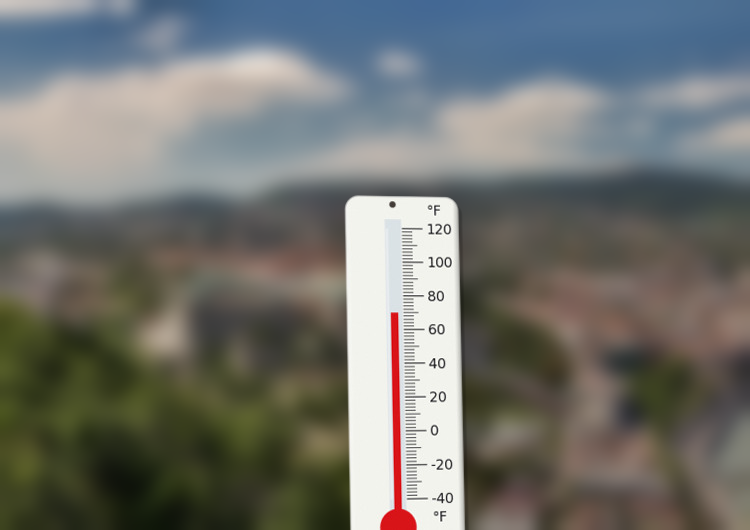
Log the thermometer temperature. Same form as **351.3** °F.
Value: **70** °F
